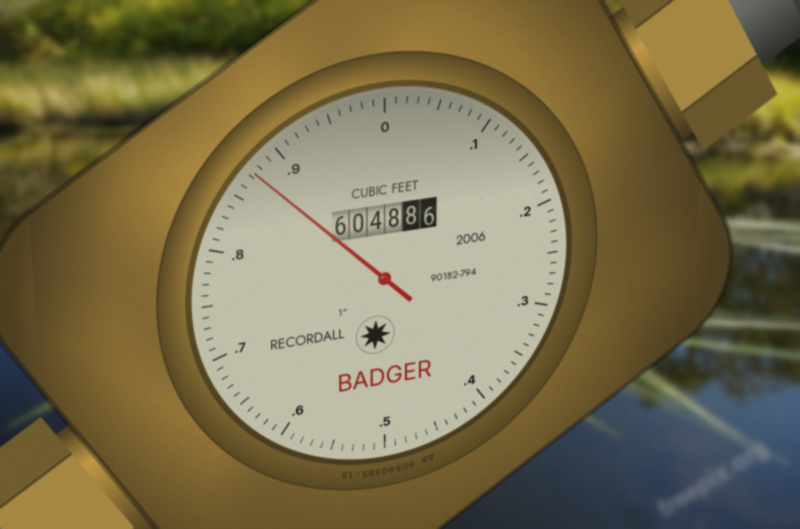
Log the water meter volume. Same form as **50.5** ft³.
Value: **604885.87** ft³
